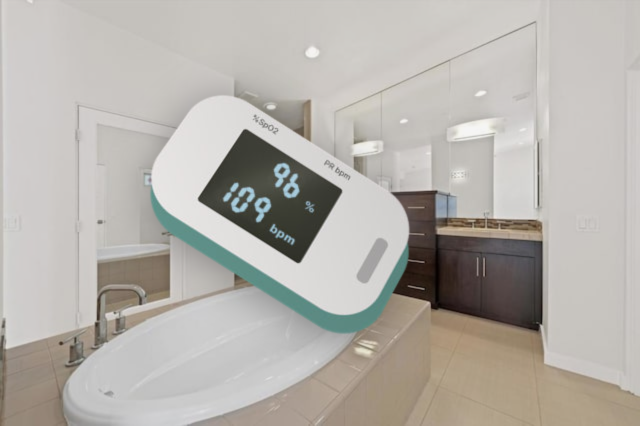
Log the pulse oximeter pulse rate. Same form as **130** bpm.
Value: **109** bpm
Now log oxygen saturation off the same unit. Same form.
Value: **96** %
